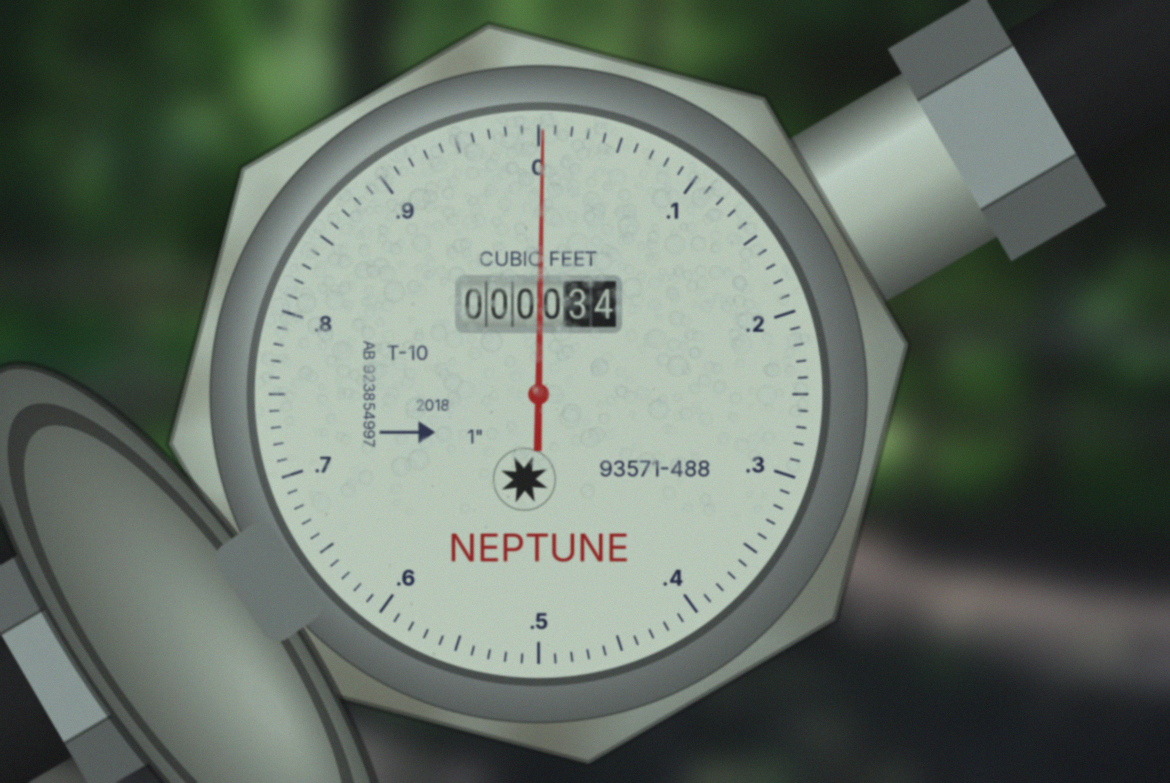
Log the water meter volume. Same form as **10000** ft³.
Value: **34.00** ft³
